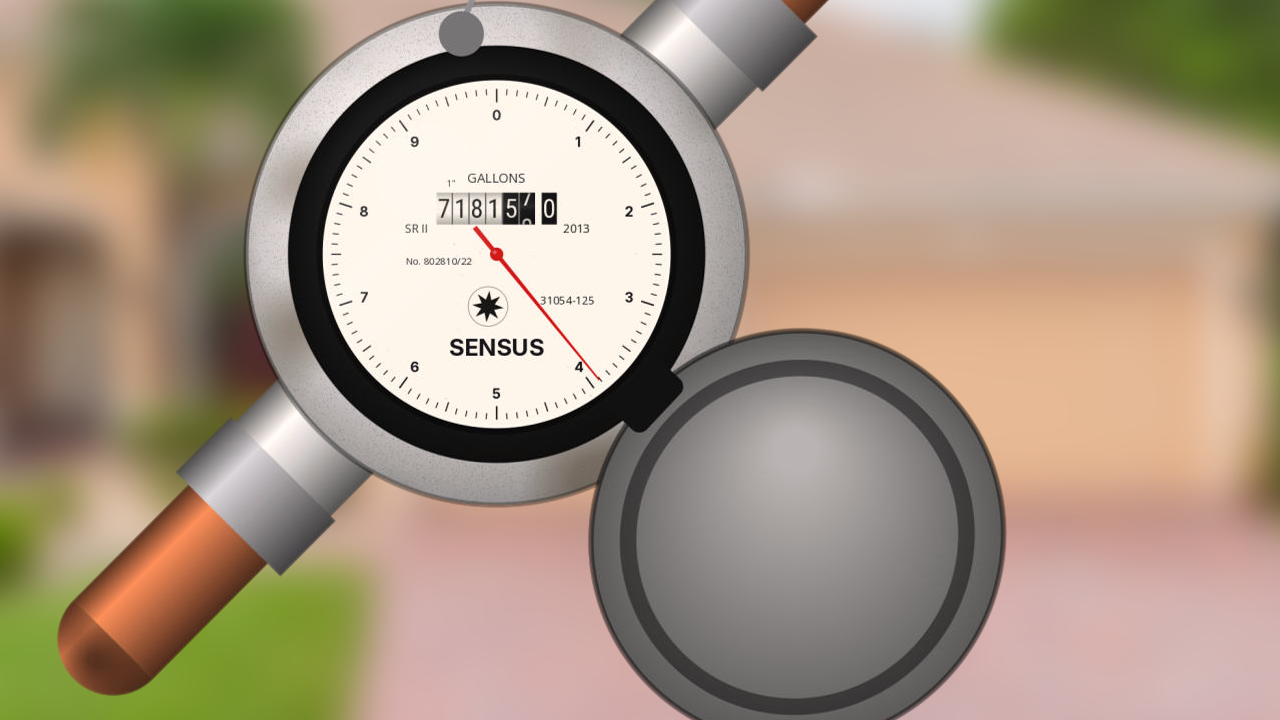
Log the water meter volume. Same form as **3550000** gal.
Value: **7181573.9** gal
